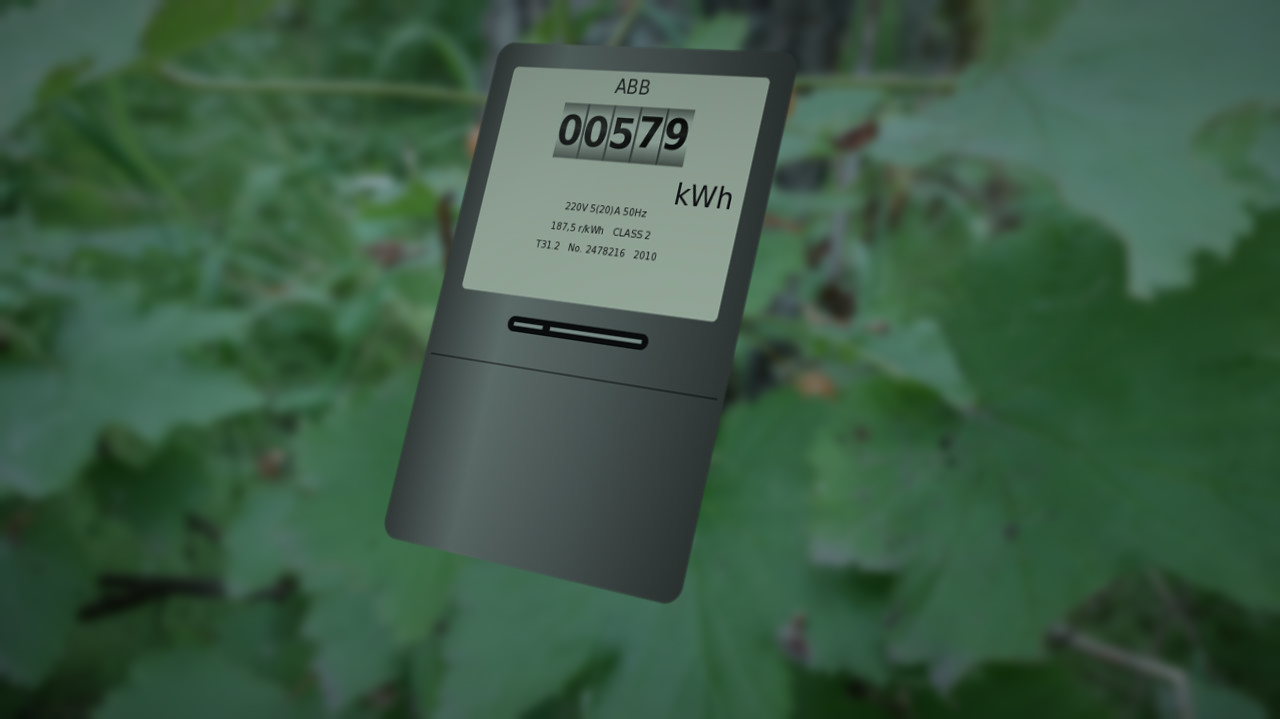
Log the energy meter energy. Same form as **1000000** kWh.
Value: **579** kWh
